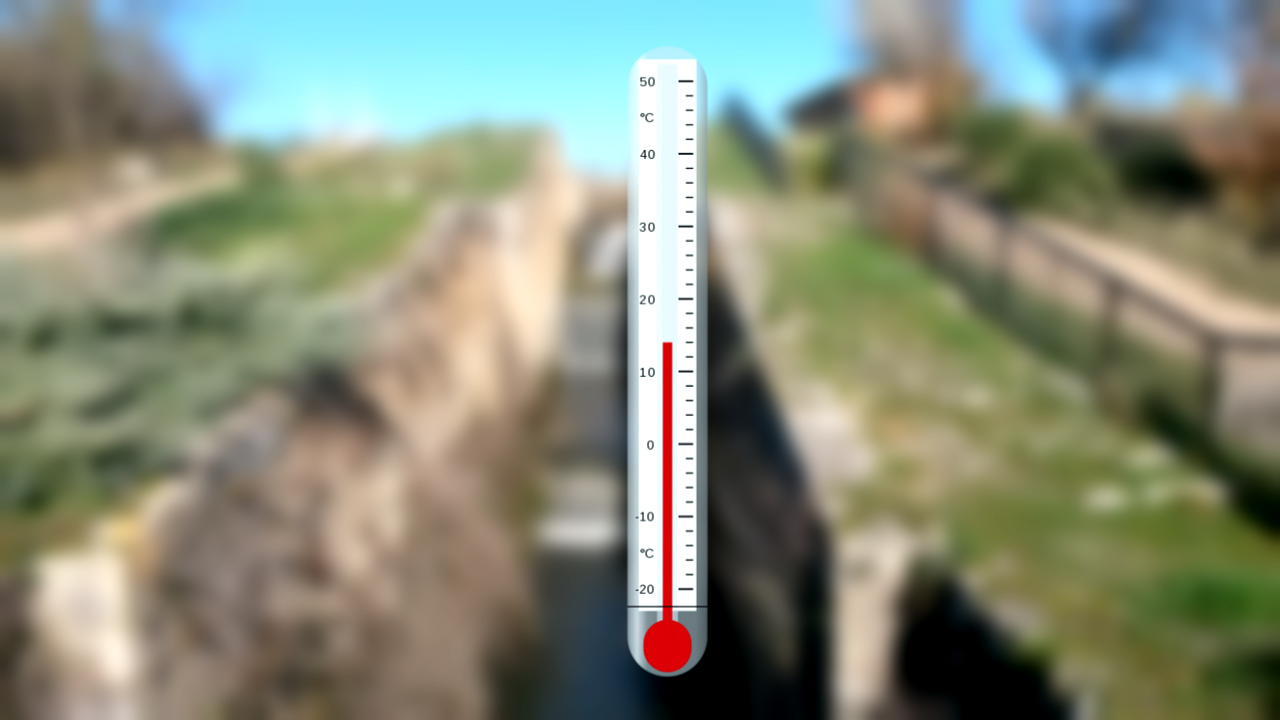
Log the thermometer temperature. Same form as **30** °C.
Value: **14** °C
